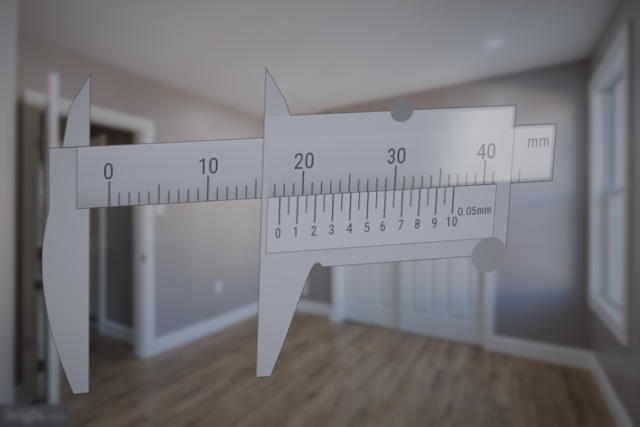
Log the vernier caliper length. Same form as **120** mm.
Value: **17.6** mm
